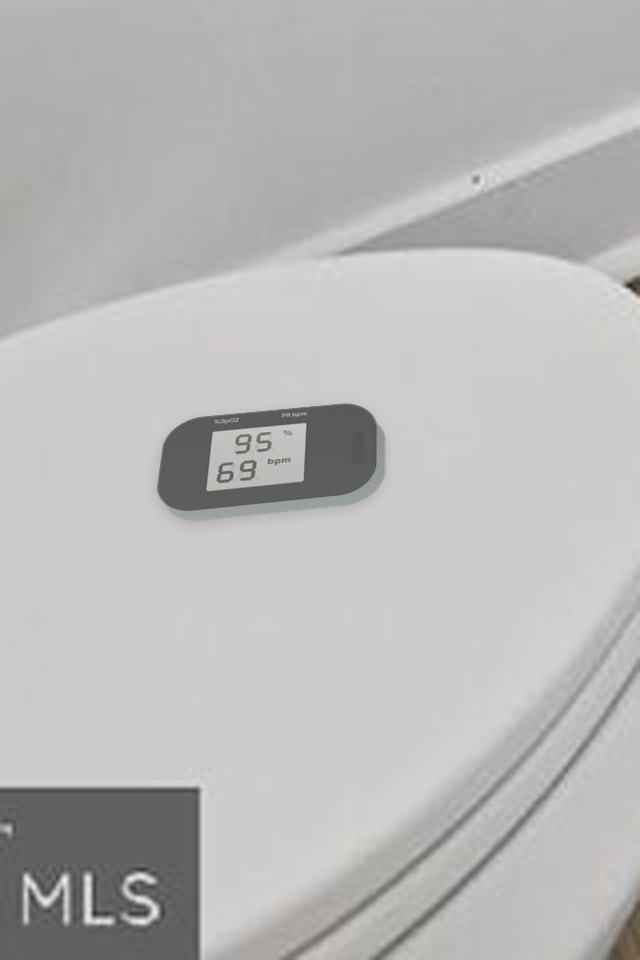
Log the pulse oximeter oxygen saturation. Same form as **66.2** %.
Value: **95** %
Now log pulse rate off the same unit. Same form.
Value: **69** bpm
